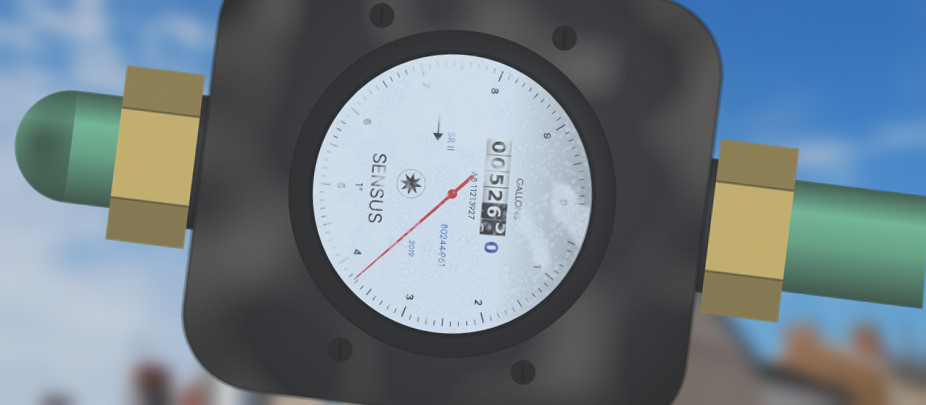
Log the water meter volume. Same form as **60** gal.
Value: **52653.7** gal
